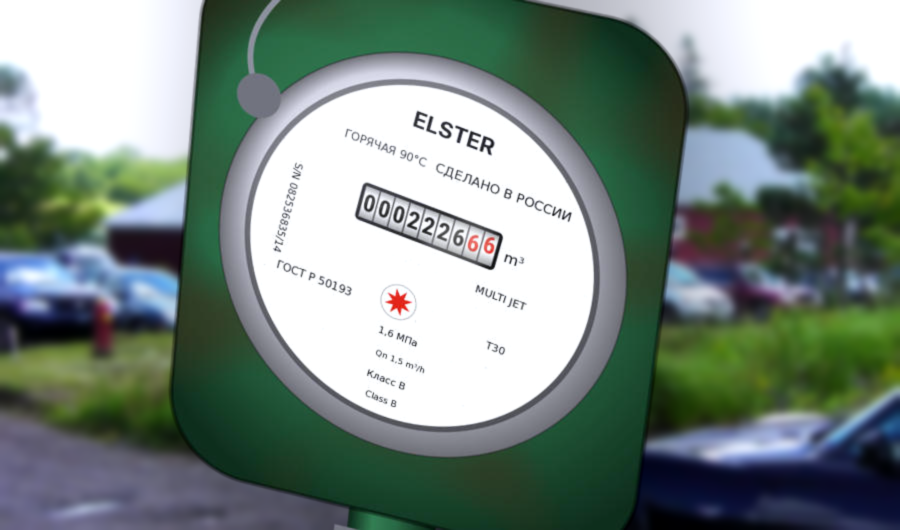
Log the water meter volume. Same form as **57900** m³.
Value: **2226.66** m³
